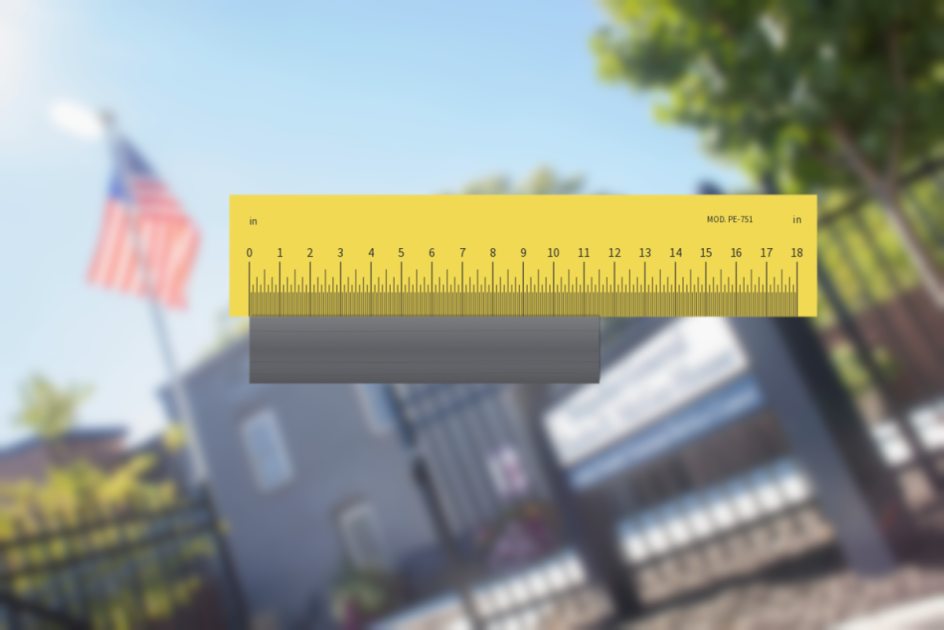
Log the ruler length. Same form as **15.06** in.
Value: **11.5** in
